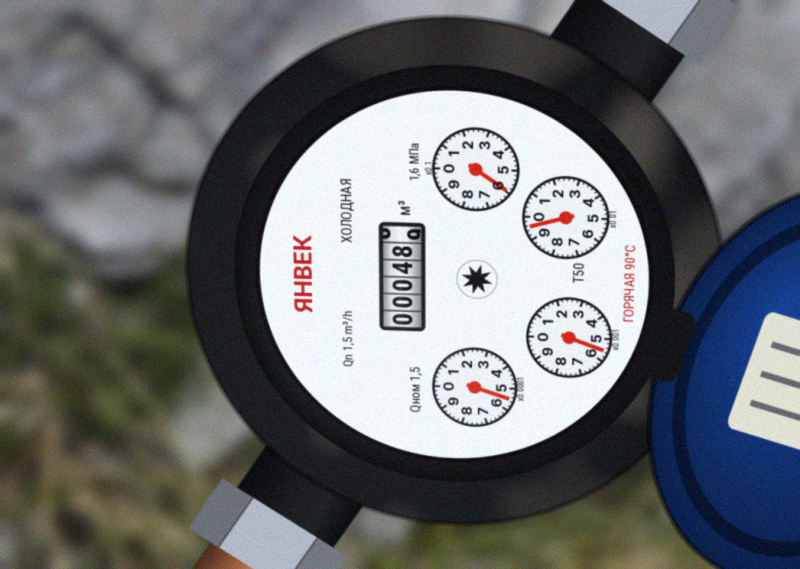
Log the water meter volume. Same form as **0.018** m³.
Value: **488.5955** m³
